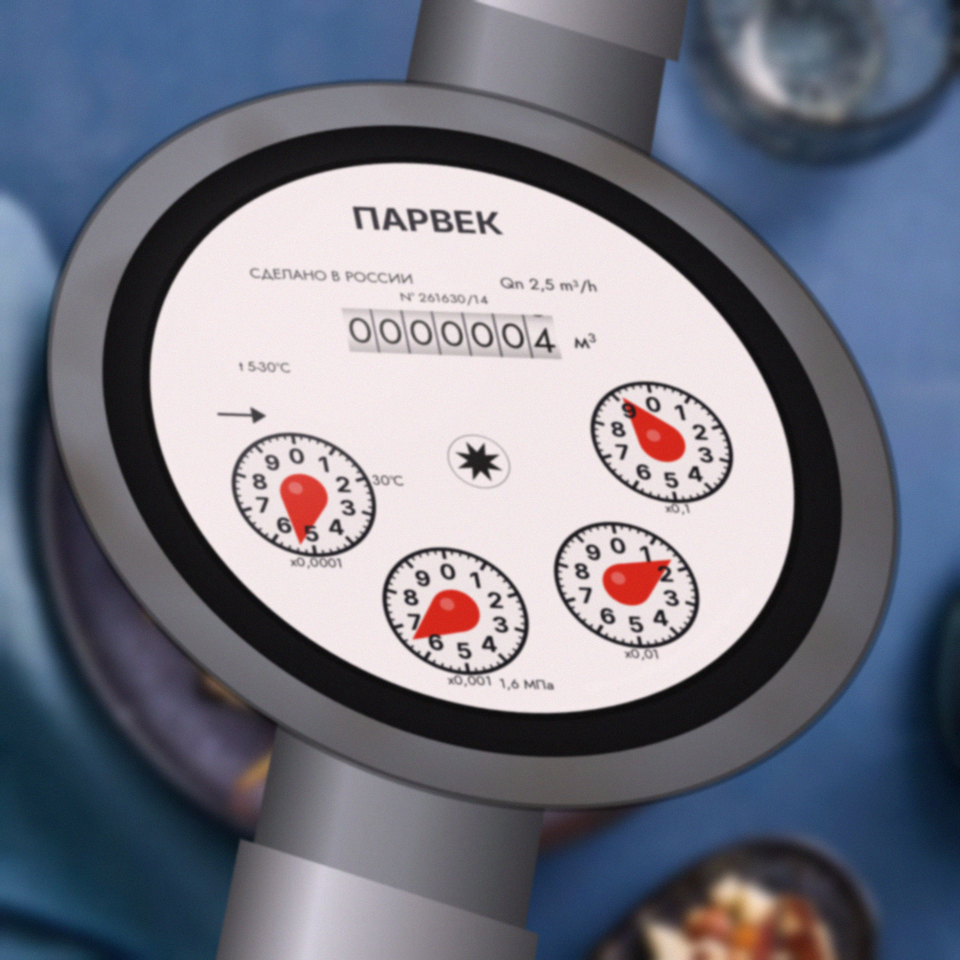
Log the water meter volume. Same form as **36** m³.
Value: **3.9165** m³
